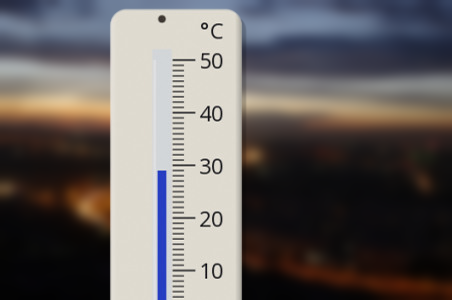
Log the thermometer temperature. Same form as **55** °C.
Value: **29** °C
